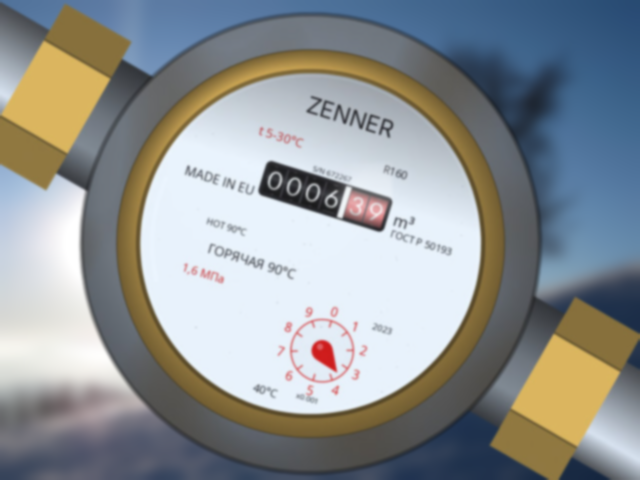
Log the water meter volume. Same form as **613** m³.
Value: **6.393** m³
